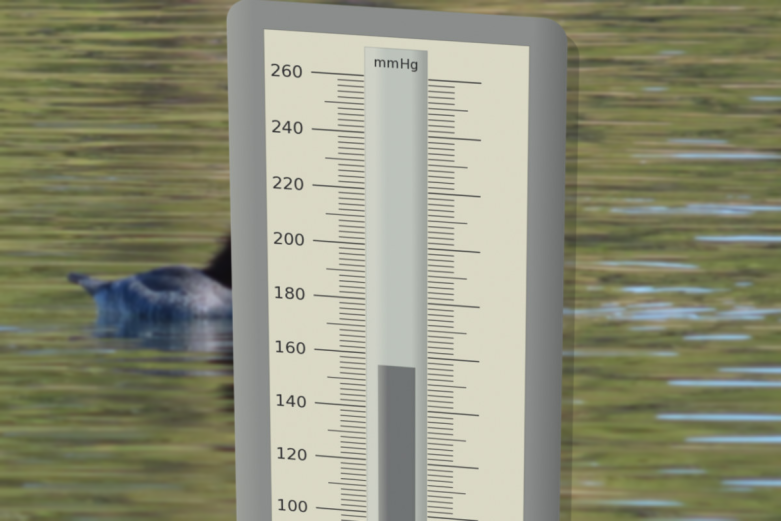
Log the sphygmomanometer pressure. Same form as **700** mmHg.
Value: **156** mmHg
